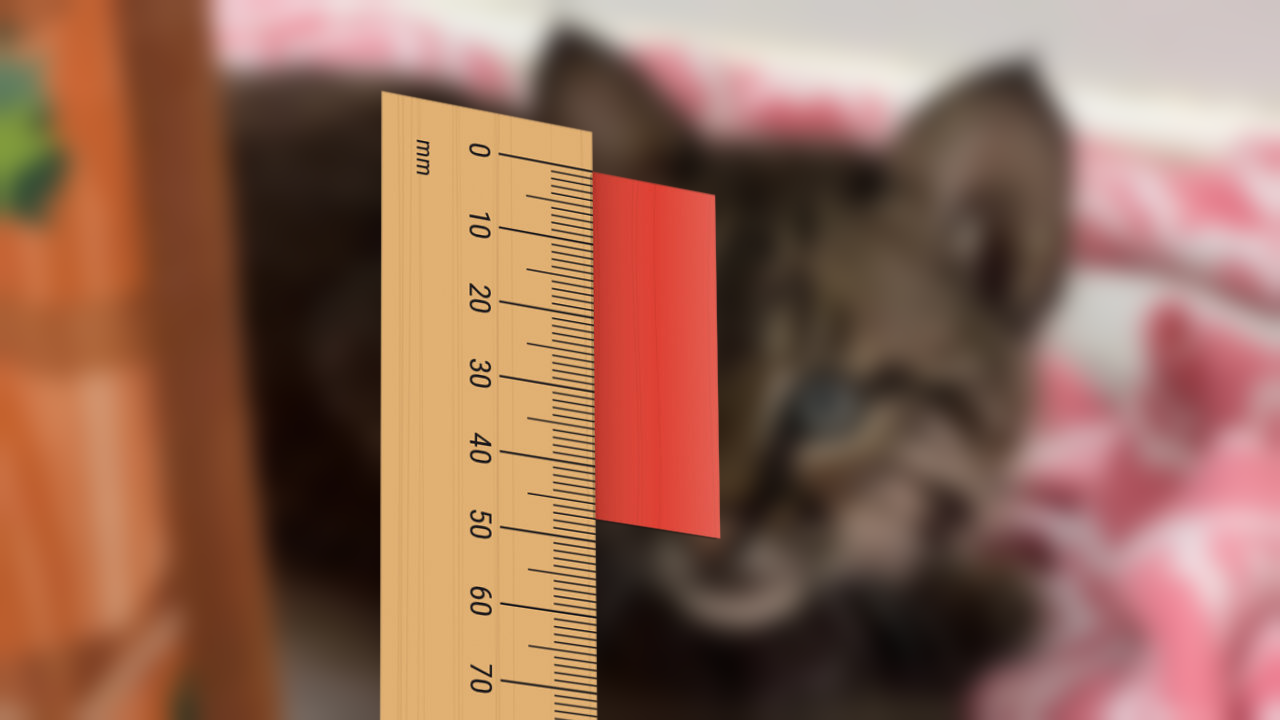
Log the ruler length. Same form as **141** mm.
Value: **47** mm
